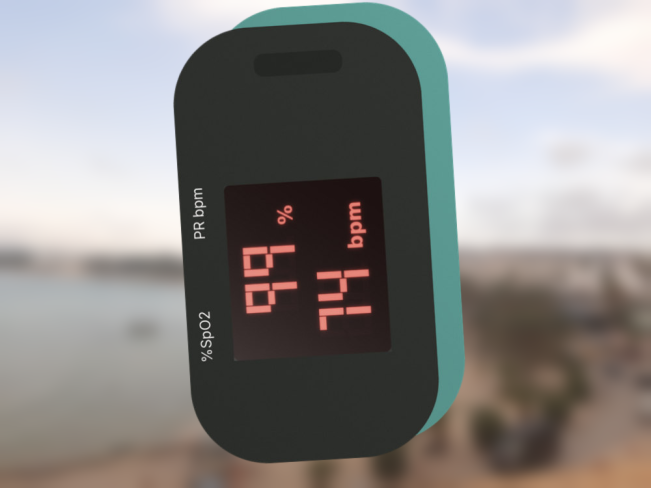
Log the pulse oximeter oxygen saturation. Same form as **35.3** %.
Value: **99** %
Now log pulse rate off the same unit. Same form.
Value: **74** bpm
